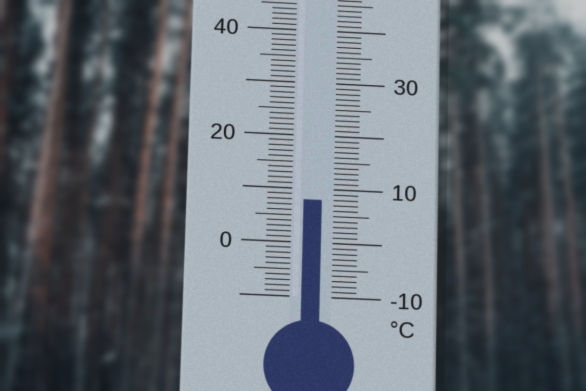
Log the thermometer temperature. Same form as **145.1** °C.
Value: **8** °C
